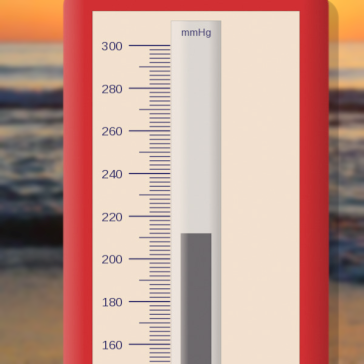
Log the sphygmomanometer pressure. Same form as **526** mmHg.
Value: **212** mmHg
